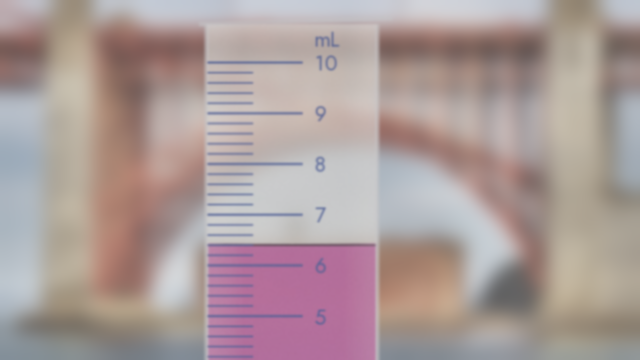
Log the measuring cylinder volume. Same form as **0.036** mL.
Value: **6.4** mL
